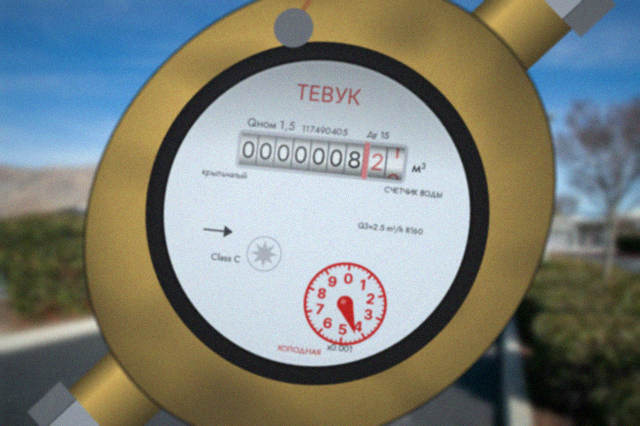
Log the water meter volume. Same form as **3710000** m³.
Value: **8.214** m³
